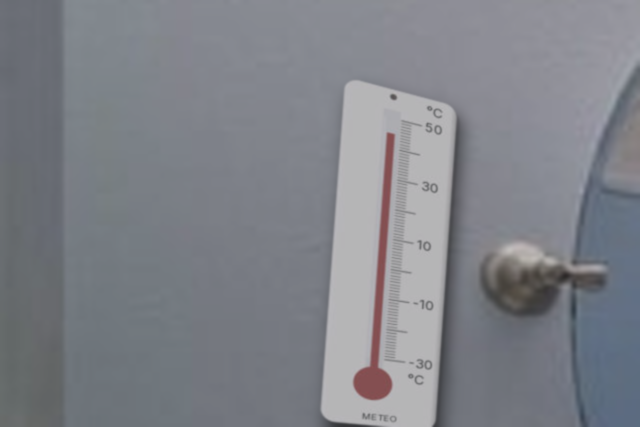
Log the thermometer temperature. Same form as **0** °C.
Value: **45** °C
